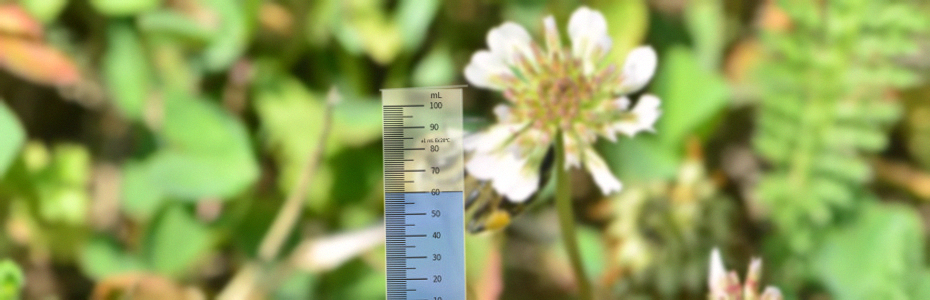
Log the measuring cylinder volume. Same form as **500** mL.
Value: **60** mL
